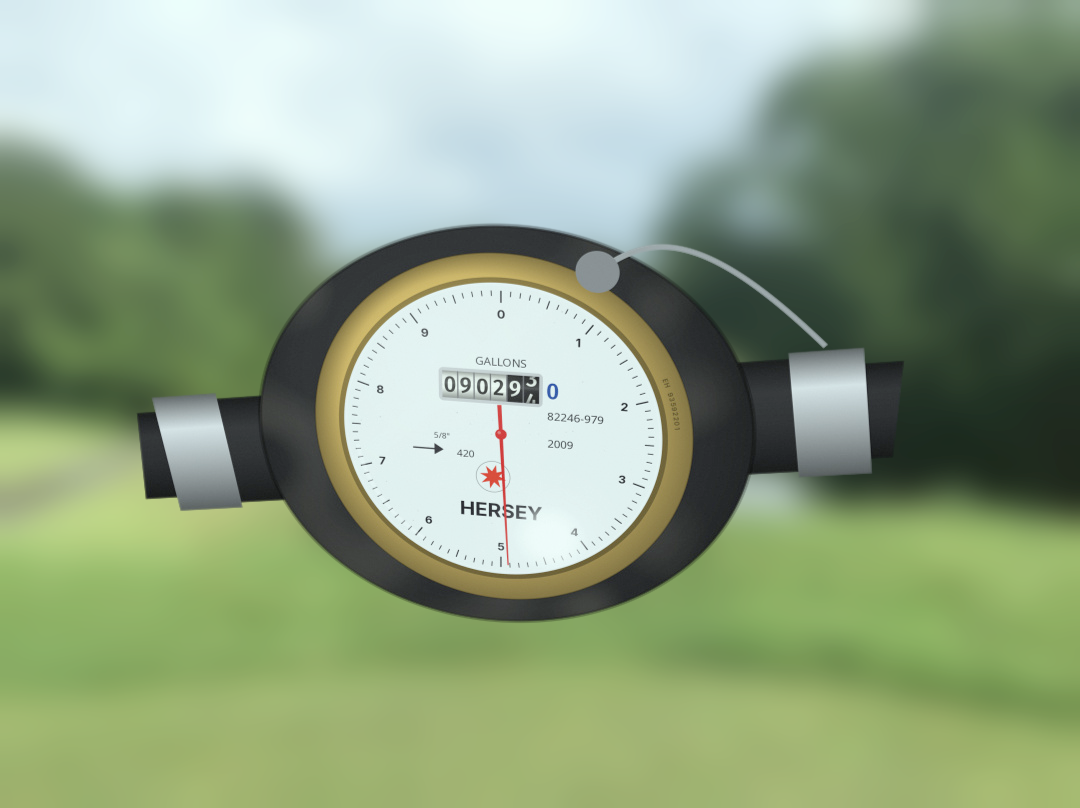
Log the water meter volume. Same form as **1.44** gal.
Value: **902934.9** gal
